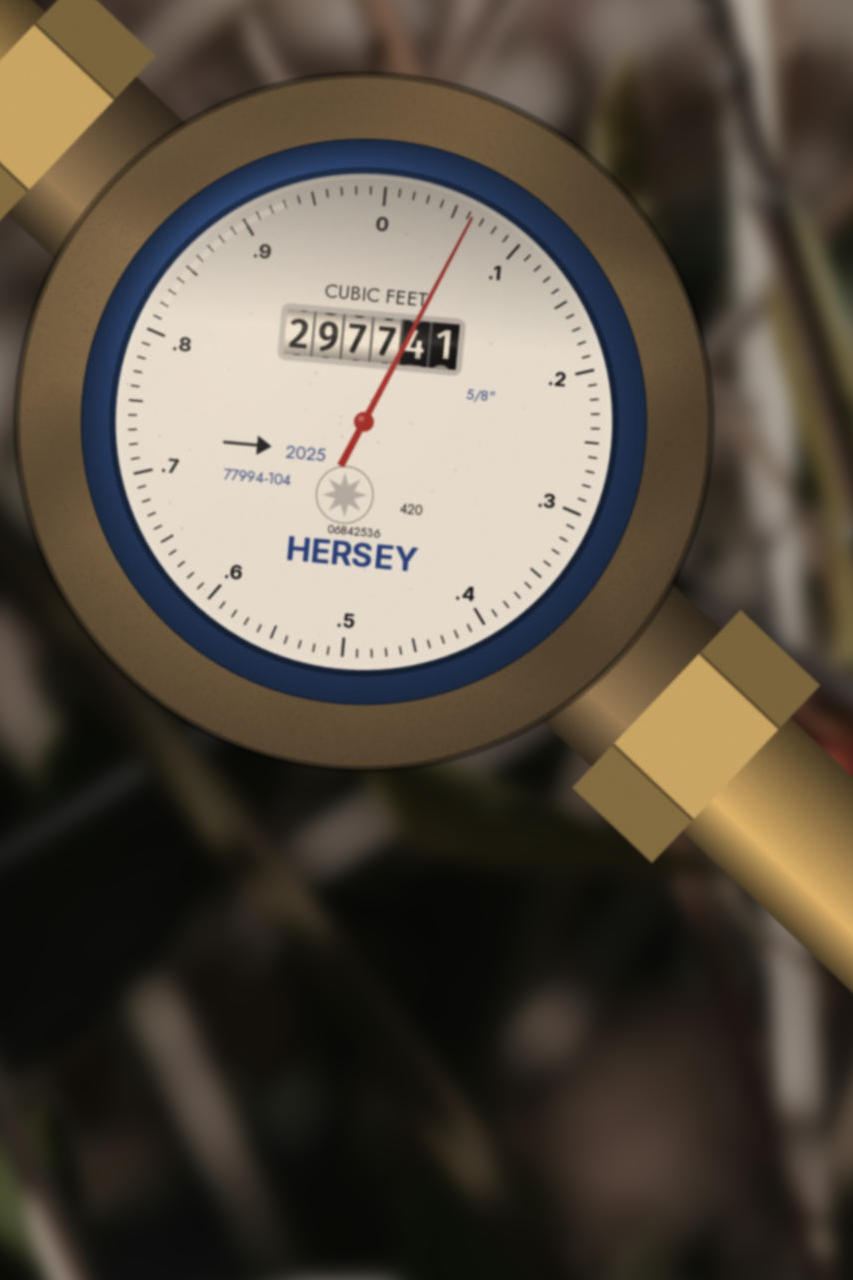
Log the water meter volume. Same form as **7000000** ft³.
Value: **297741.06** ft³
